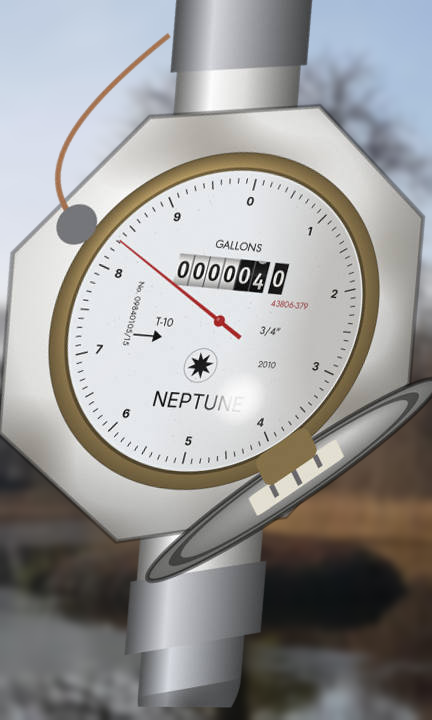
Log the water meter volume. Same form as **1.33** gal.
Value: **38.3** gal
